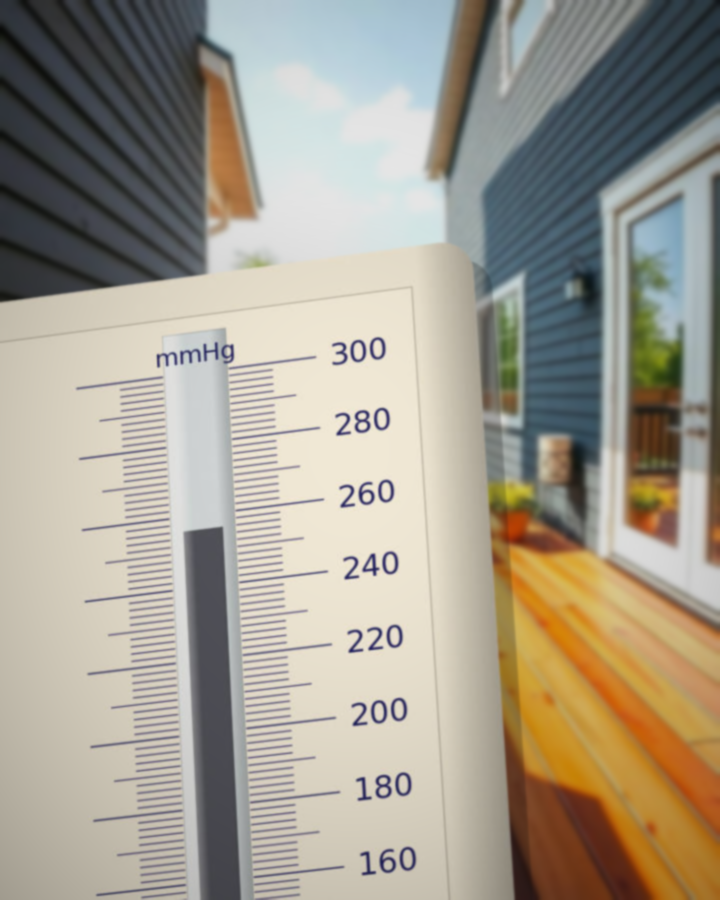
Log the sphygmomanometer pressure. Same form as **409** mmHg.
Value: **256** mmHg
